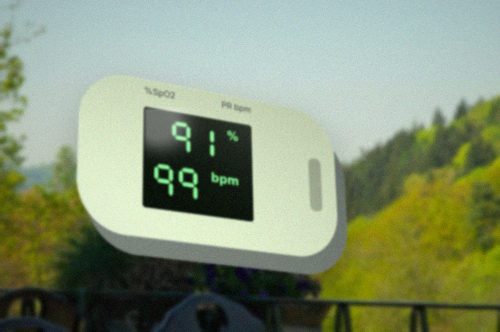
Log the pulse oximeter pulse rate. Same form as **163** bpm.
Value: **99** bpm
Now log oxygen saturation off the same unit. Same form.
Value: **91** %
